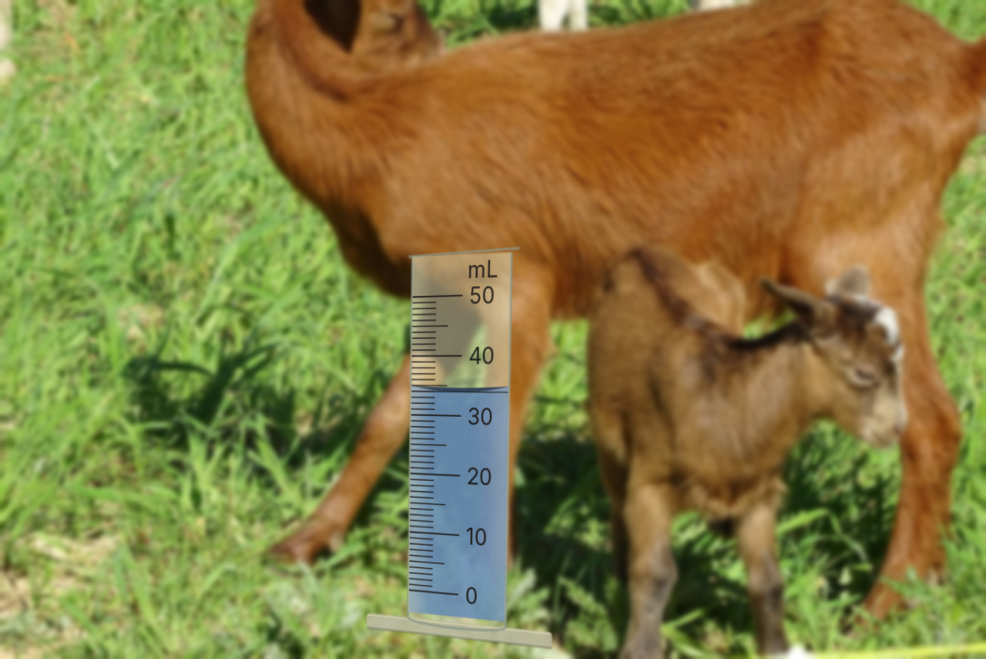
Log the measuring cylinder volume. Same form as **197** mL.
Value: **34** mL
